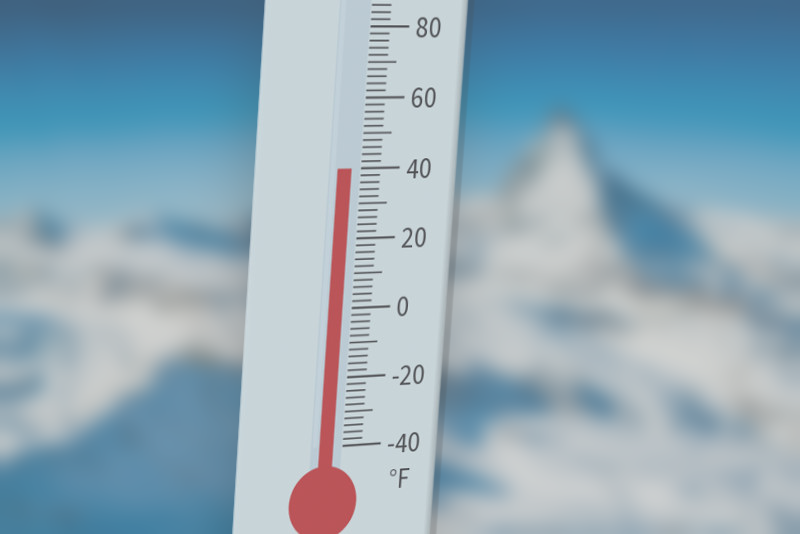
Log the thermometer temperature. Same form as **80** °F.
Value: **40** °F
